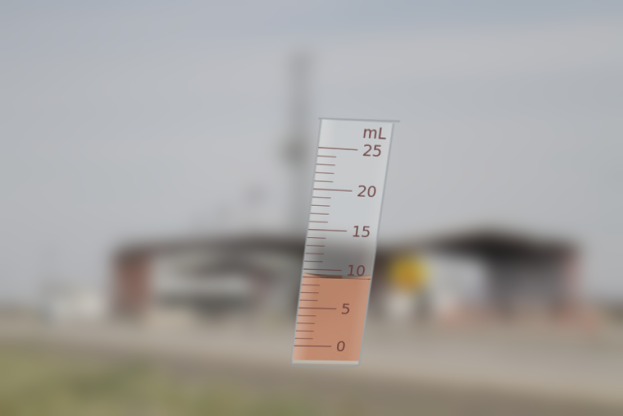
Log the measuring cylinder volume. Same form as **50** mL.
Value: **9** mL
